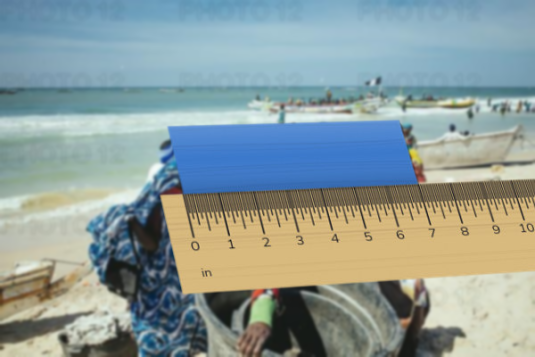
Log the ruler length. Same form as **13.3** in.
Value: **7** in
